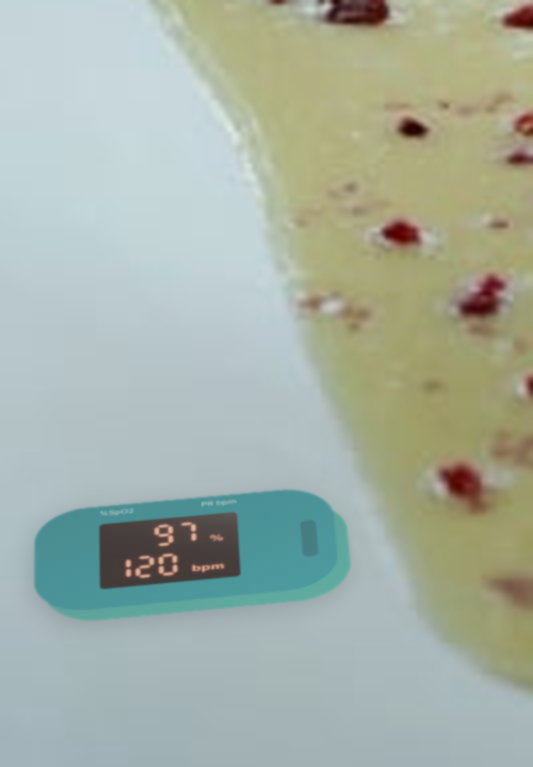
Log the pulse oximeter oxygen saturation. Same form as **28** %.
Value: **97** %
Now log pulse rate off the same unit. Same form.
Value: **120** bpm
